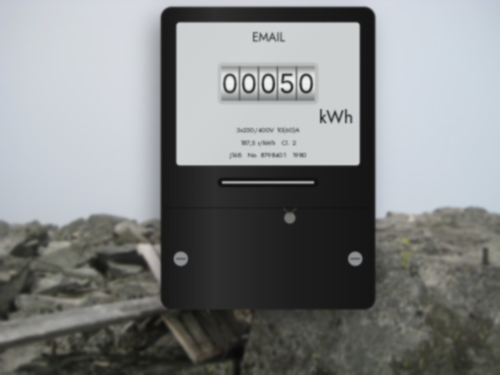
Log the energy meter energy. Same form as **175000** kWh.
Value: **50** kWh
